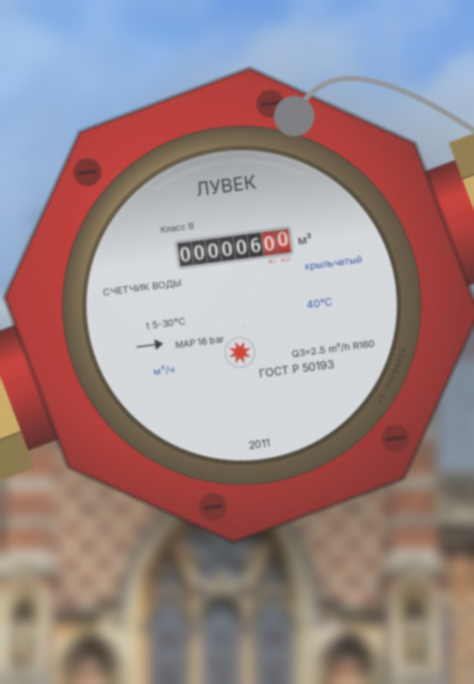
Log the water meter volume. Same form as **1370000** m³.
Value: **6.00** m³
